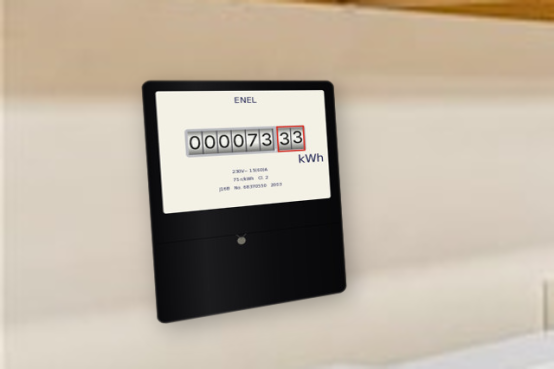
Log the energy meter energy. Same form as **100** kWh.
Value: **73.33** kWh
